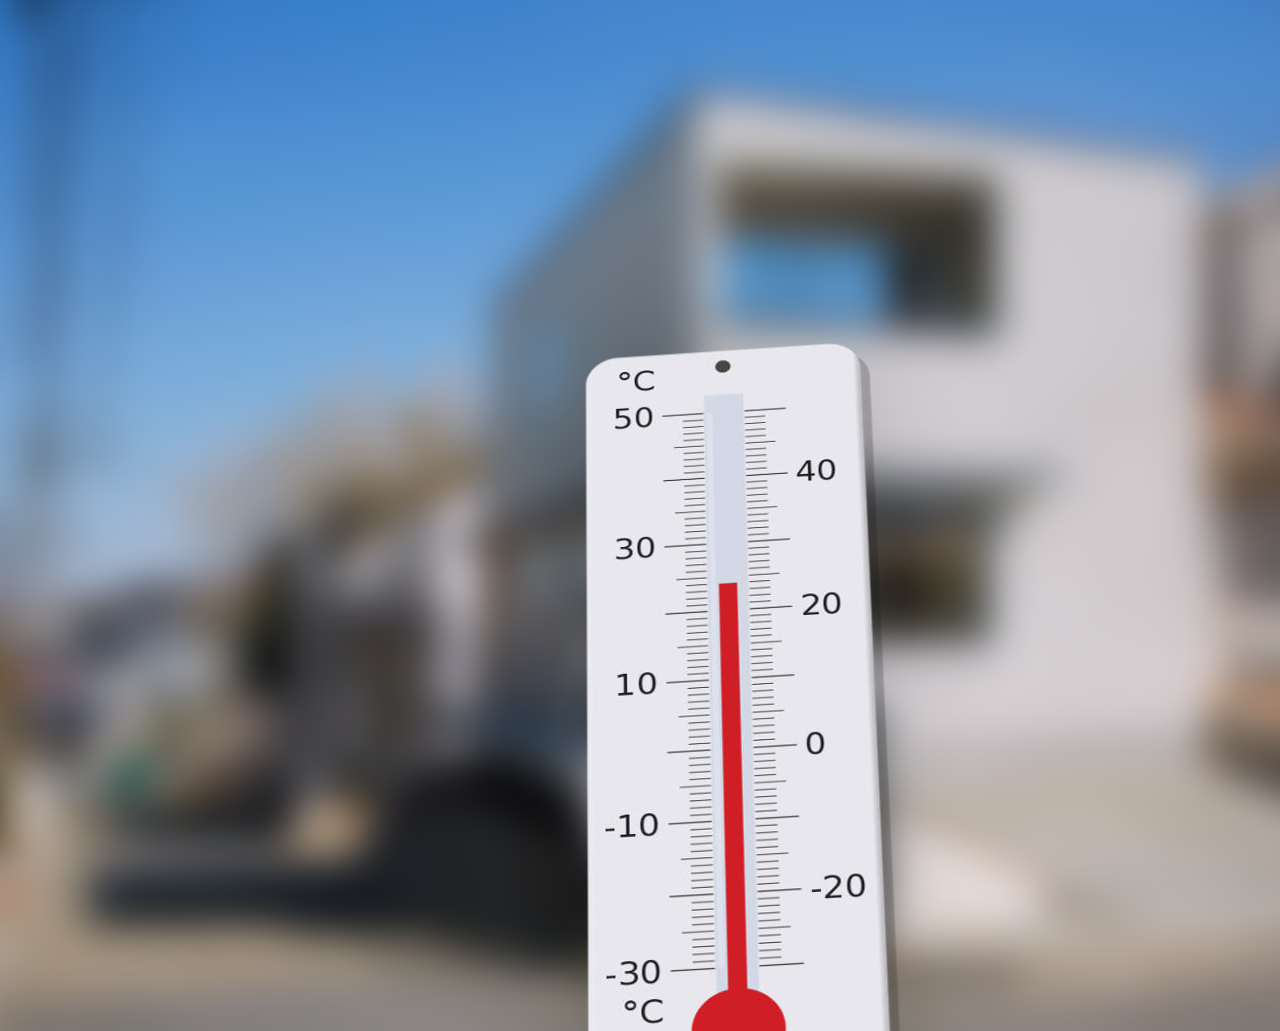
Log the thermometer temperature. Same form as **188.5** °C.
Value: **24** °C
